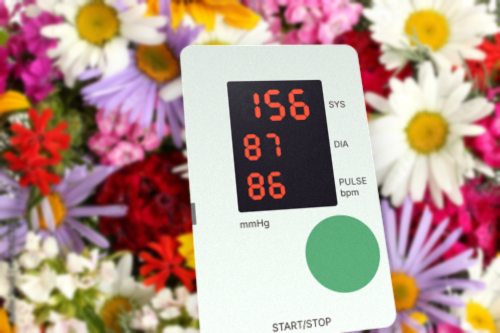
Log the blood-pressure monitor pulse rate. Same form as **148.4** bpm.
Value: **86** bpm
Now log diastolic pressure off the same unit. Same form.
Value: **87** mmHg
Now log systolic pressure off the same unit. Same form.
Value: **156** mmHg
